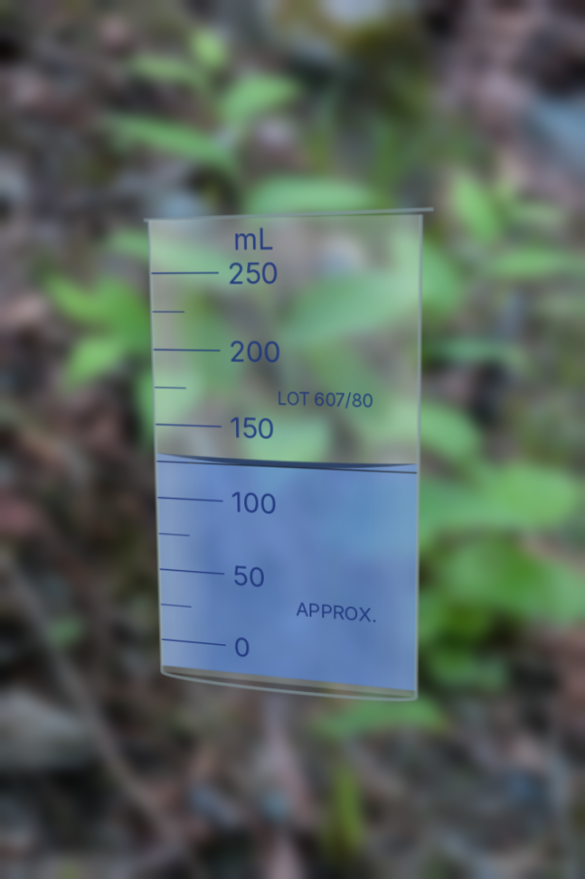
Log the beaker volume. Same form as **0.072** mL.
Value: **125** mL
